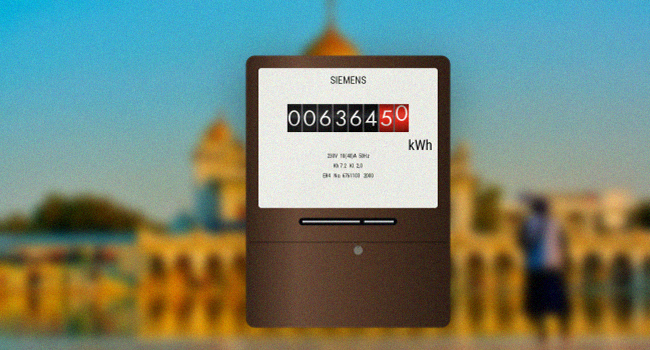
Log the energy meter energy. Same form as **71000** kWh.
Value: **6364.50** kWh
